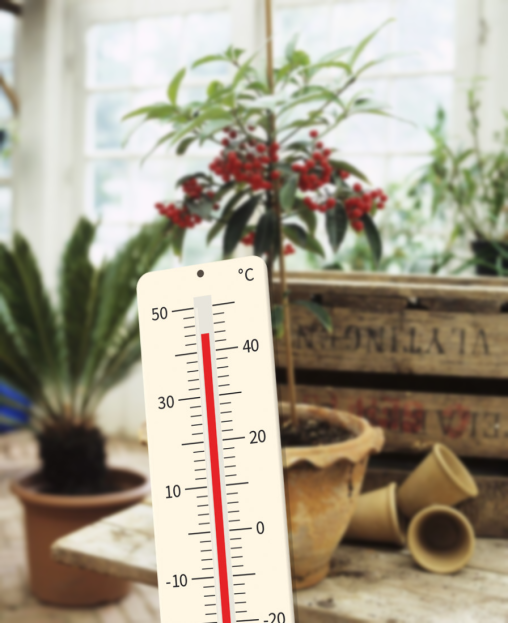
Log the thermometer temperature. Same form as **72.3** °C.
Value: **44** °C
